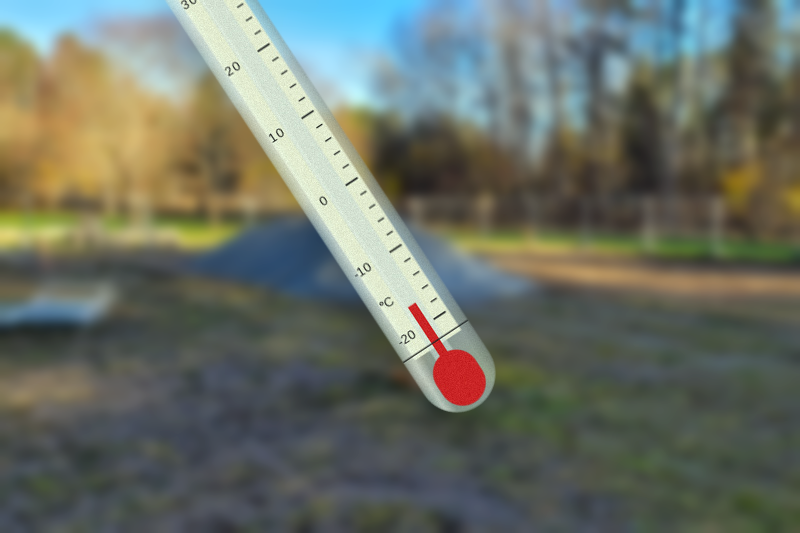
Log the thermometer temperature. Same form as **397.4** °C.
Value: **-17** °C
